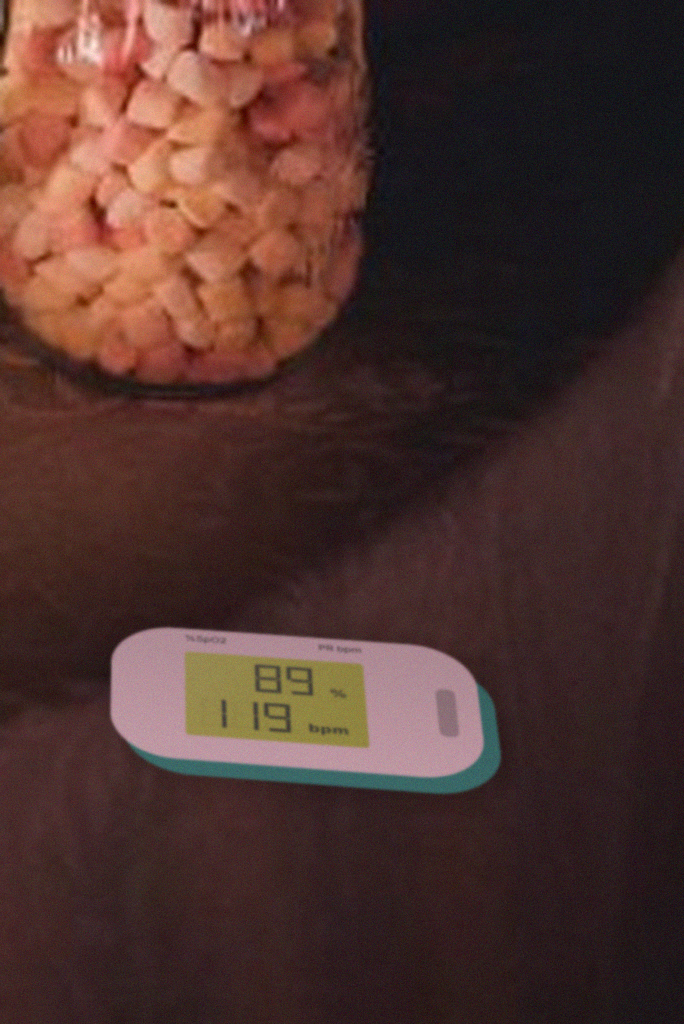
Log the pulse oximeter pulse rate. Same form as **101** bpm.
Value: **119** bpm
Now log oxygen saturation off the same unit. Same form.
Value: **89** %
